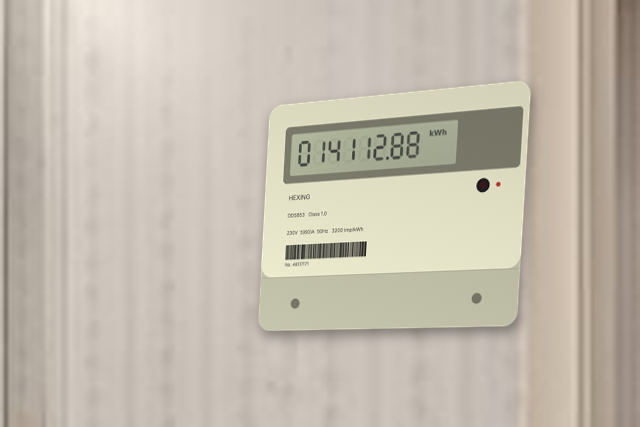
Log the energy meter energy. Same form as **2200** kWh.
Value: **14112.88** kWh
